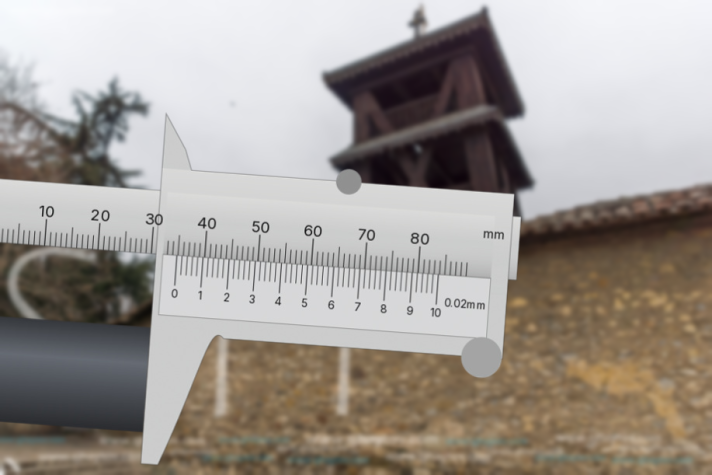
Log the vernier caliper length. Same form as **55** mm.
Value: **34.8** mm
